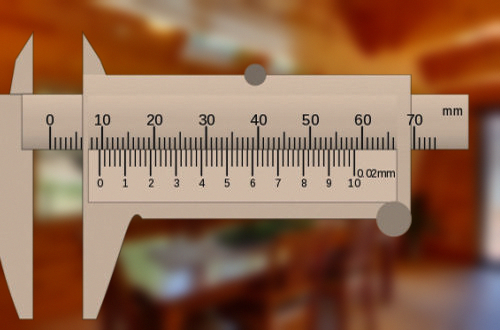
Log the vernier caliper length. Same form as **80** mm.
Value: **9.5** mm
